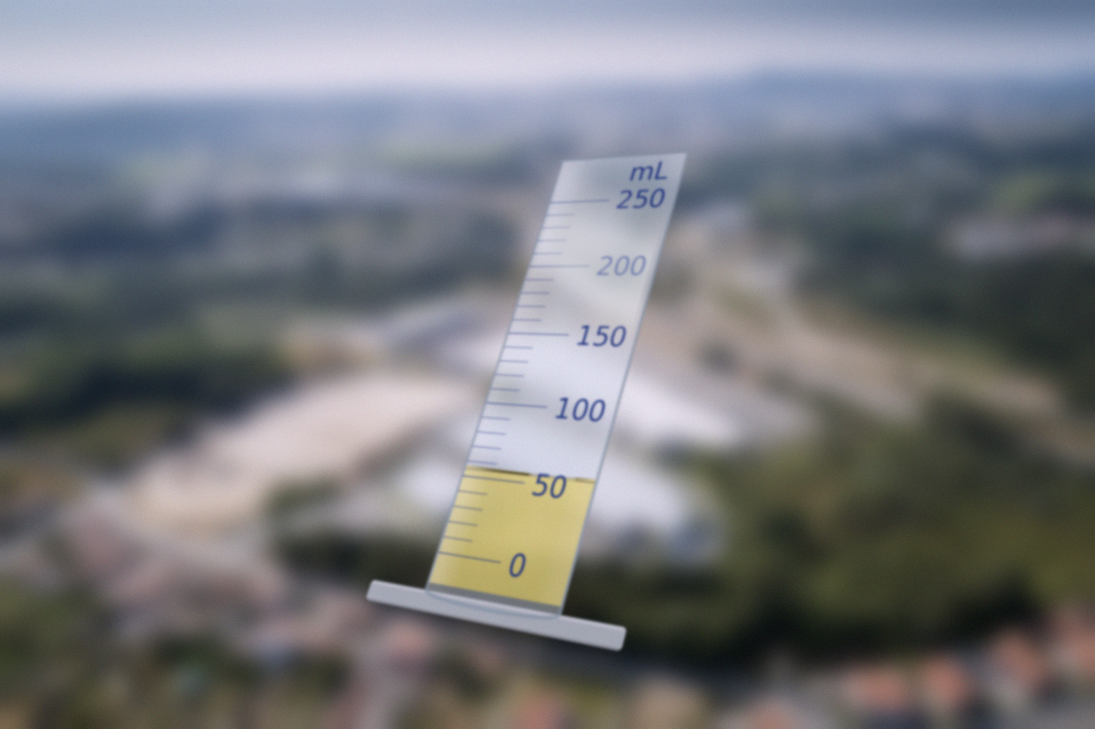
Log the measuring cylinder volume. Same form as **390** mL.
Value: **55** mL
